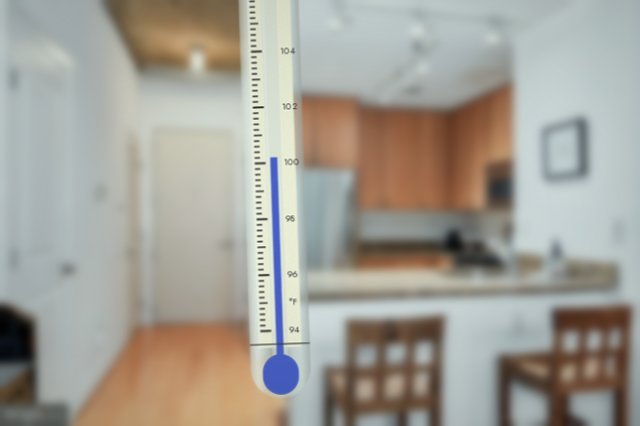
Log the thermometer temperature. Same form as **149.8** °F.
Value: **100.2** °F
